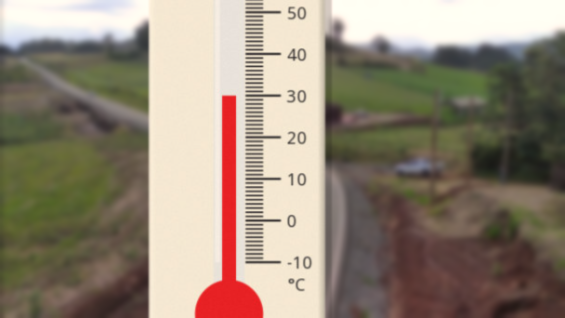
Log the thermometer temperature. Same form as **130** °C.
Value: **30** °C
